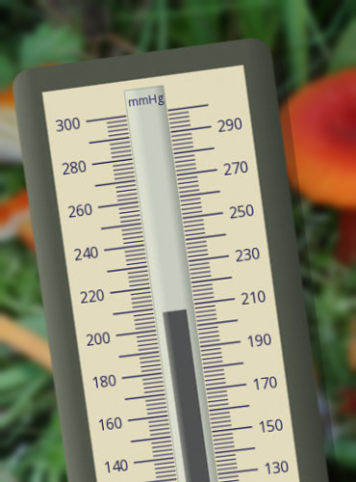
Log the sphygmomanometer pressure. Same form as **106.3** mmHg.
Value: **208** mmHg
